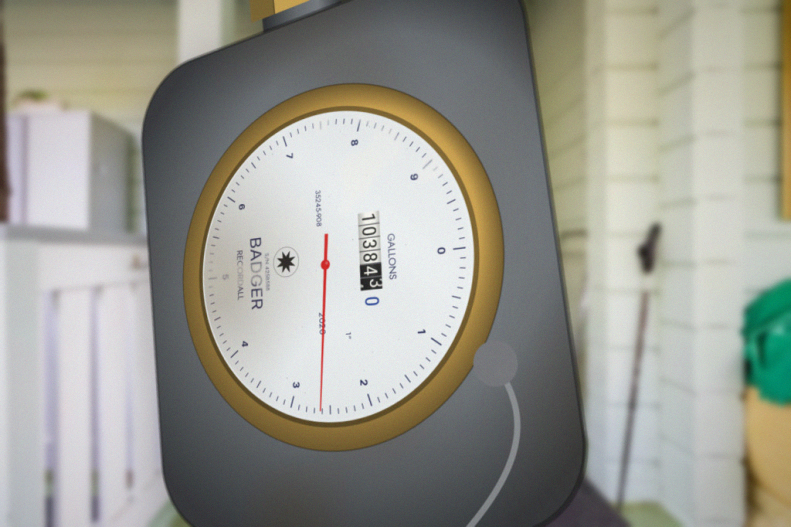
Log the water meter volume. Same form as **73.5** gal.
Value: **1038432.6** gal
